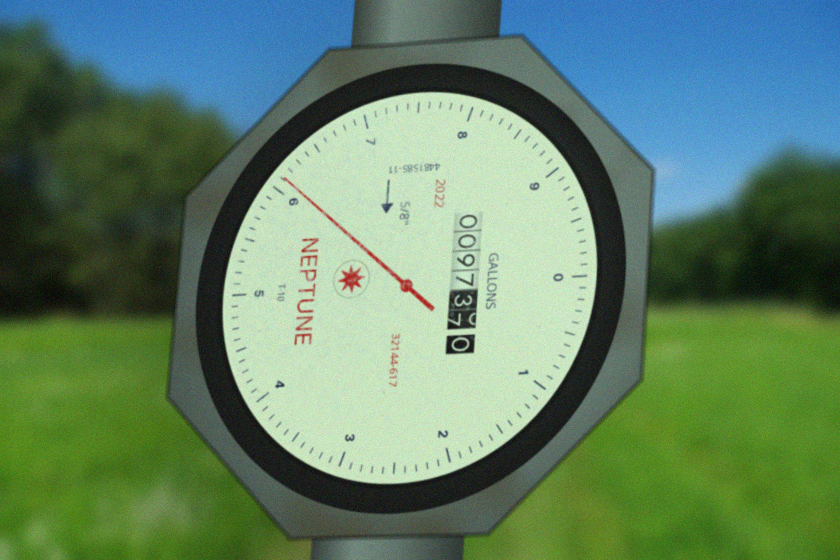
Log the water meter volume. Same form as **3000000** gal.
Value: **97366.1** gal
